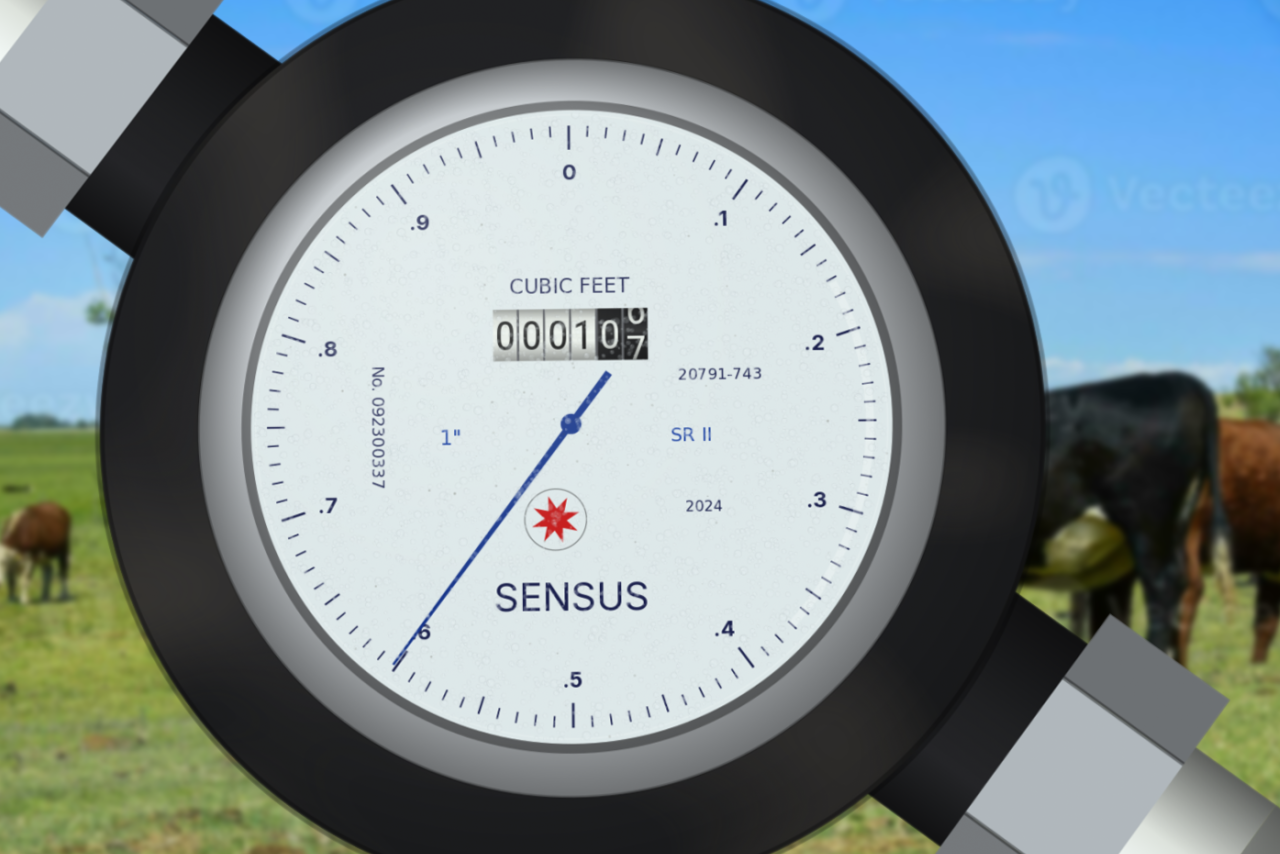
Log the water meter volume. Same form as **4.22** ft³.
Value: **106.60** ft³
